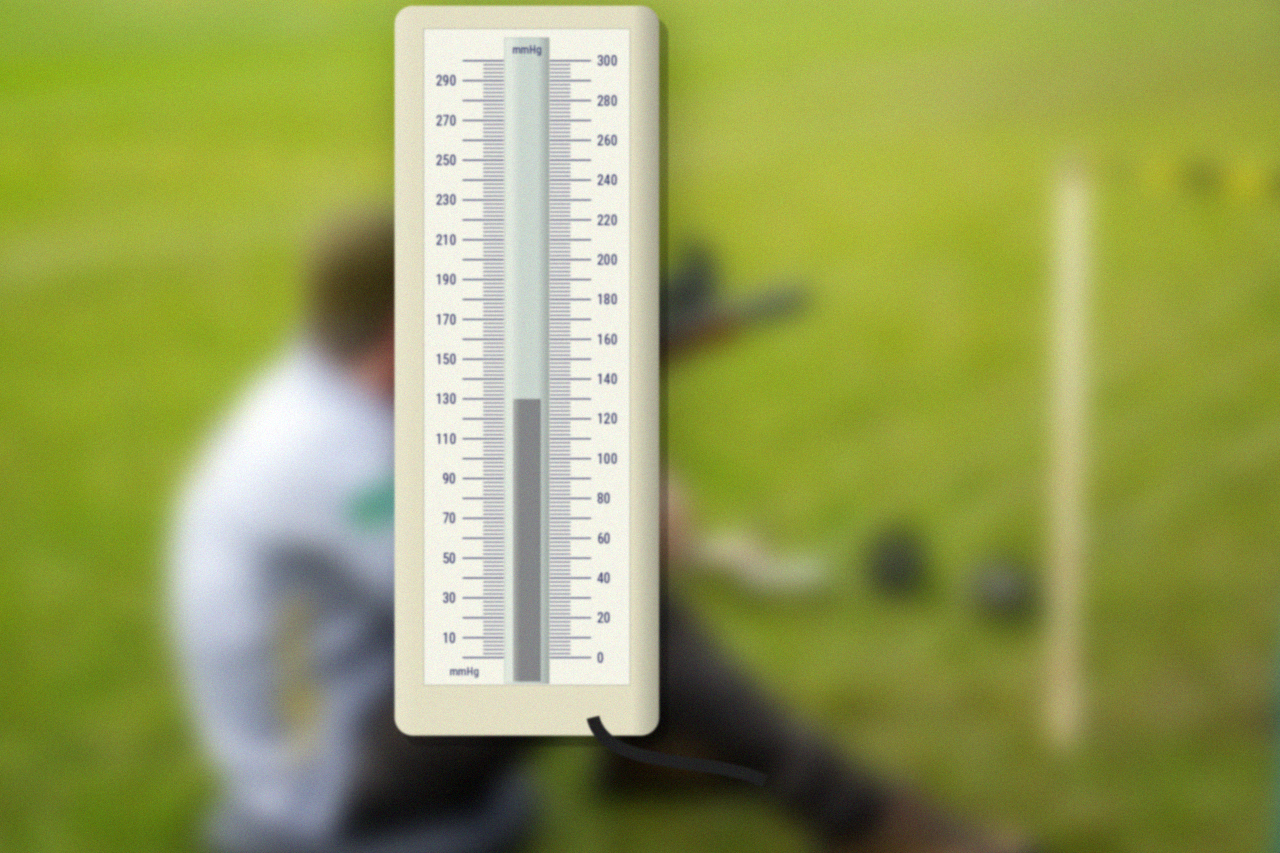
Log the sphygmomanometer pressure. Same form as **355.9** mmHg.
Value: **130** mmHg
